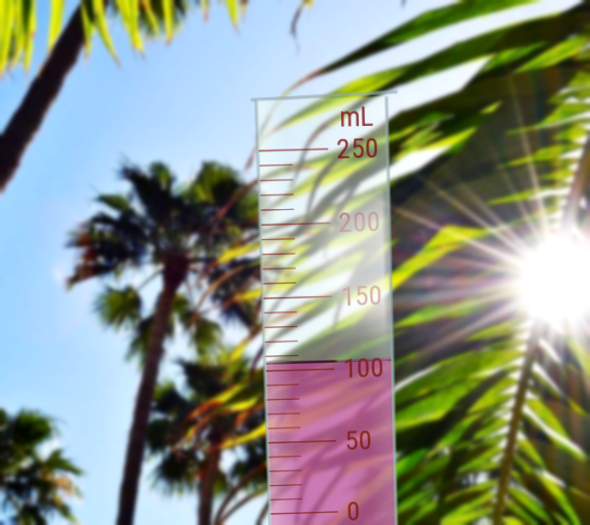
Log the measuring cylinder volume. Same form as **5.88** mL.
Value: **105** mL
